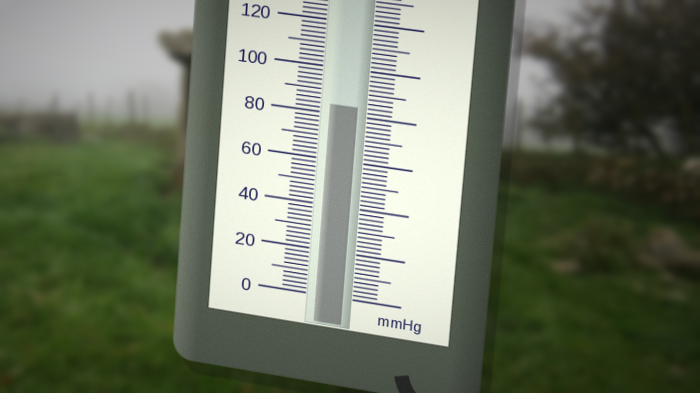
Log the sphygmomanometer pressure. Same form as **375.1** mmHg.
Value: **84** mmHg
